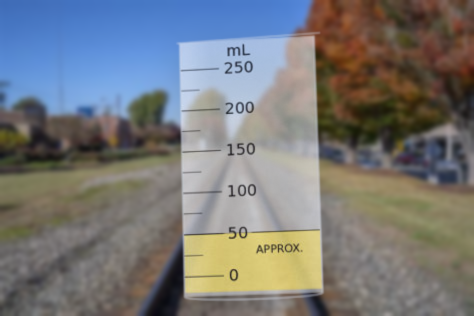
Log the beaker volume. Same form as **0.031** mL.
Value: **50** mL
